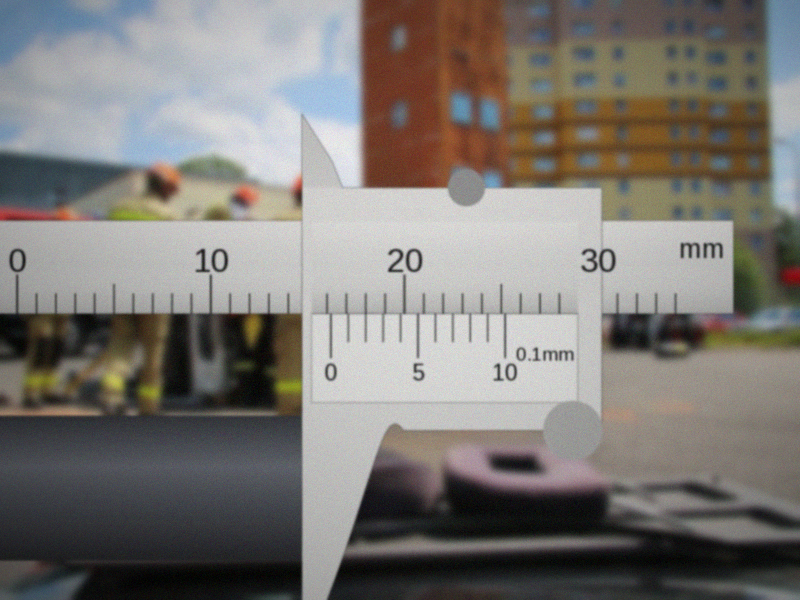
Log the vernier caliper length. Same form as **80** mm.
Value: **16.2** mm
